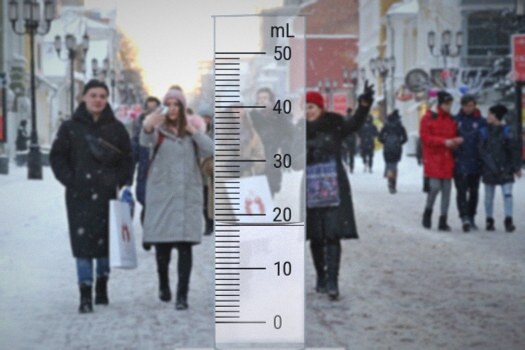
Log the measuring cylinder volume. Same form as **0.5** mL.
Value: **18** mL
